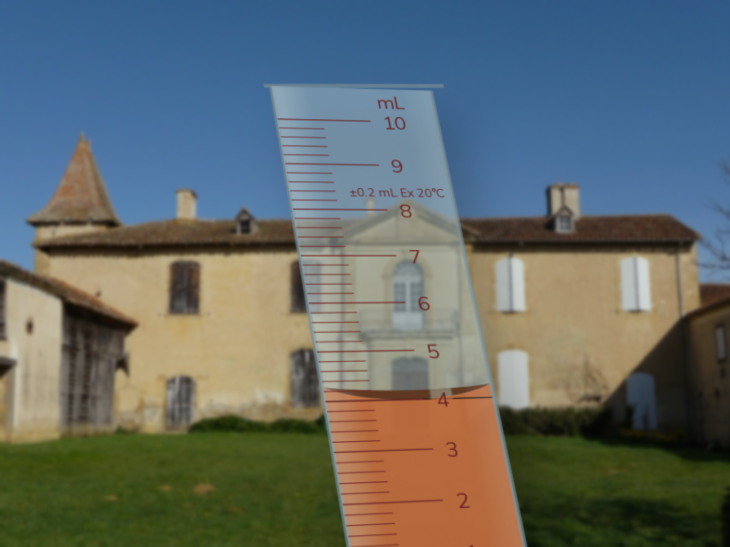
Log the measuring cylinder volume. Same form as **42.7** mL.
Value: **4** mL
